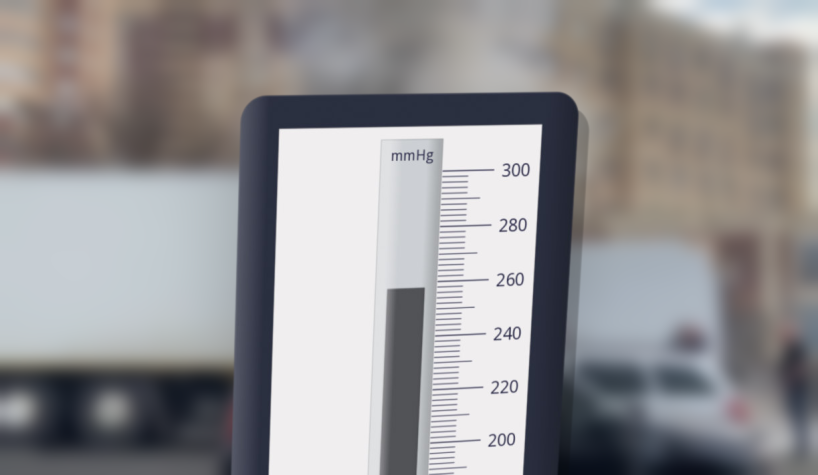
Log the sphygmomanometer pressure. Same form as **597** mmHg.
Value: **258** mmHg
